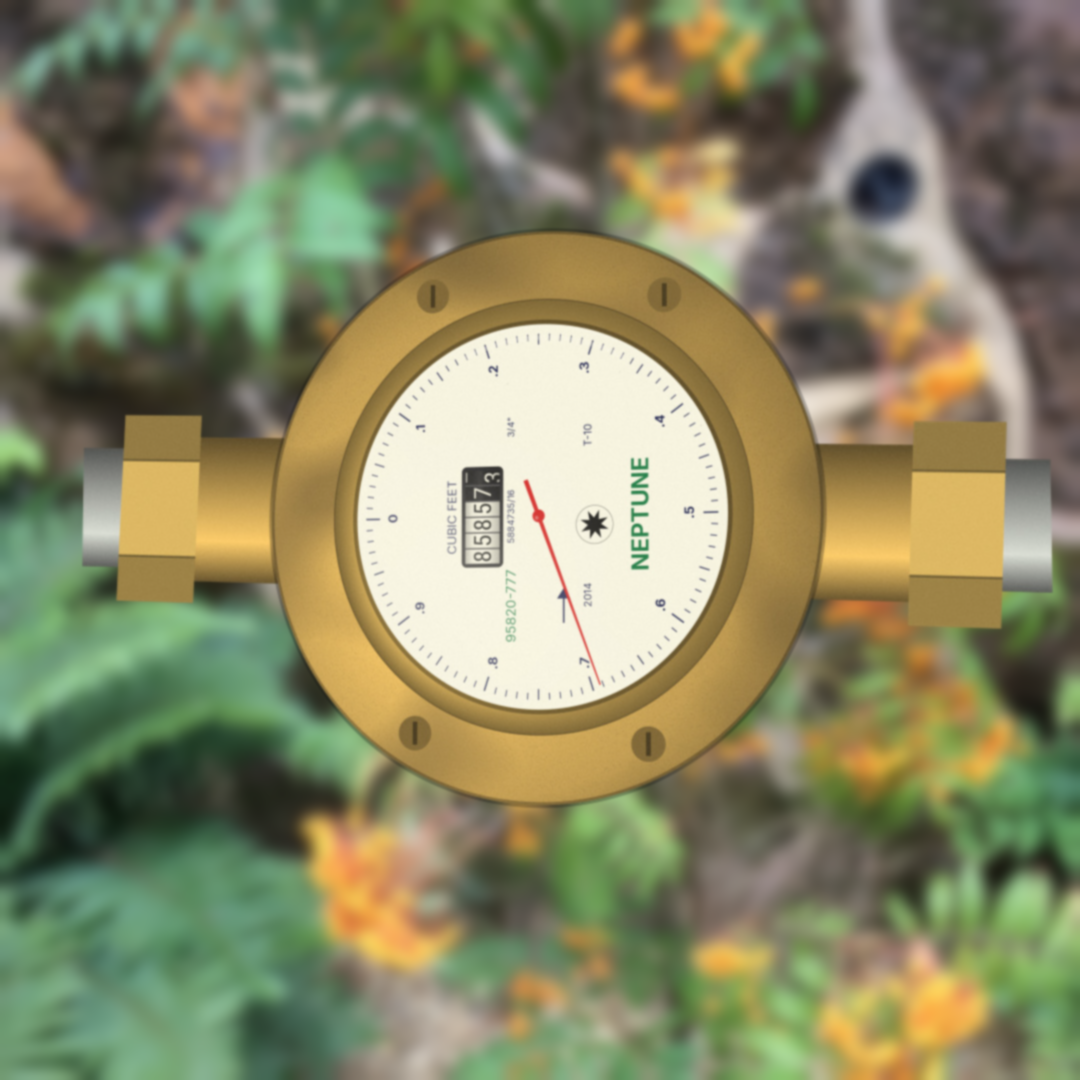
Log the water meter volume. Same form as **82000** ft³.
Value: **858572.69** ft³
